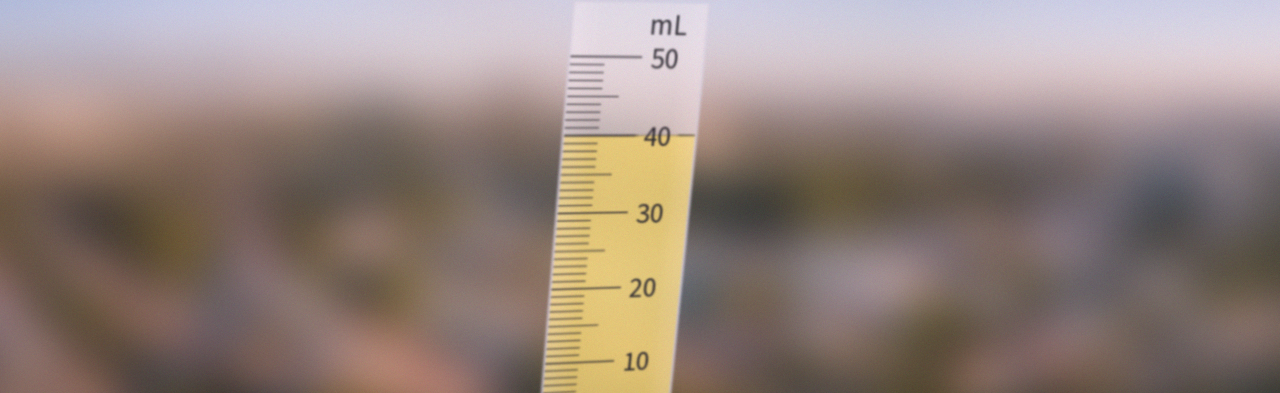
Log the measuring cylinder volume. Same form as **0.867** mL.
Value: **40** mL
